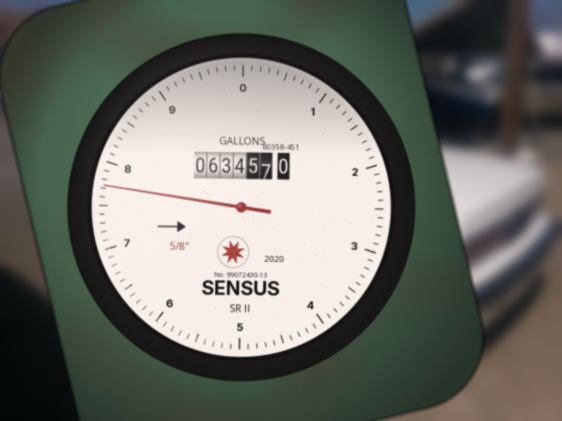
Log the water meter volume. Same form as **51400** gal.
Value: **634567.7** gal
